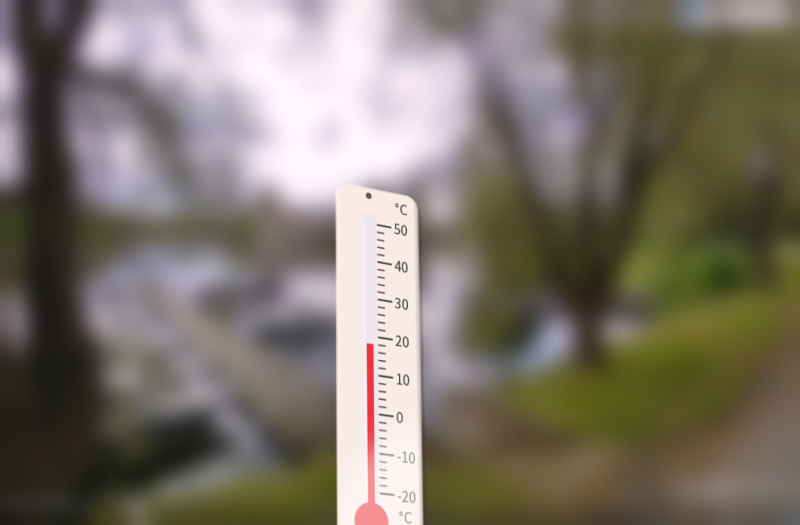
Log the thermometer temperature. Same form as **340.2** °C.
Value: **18** °C
